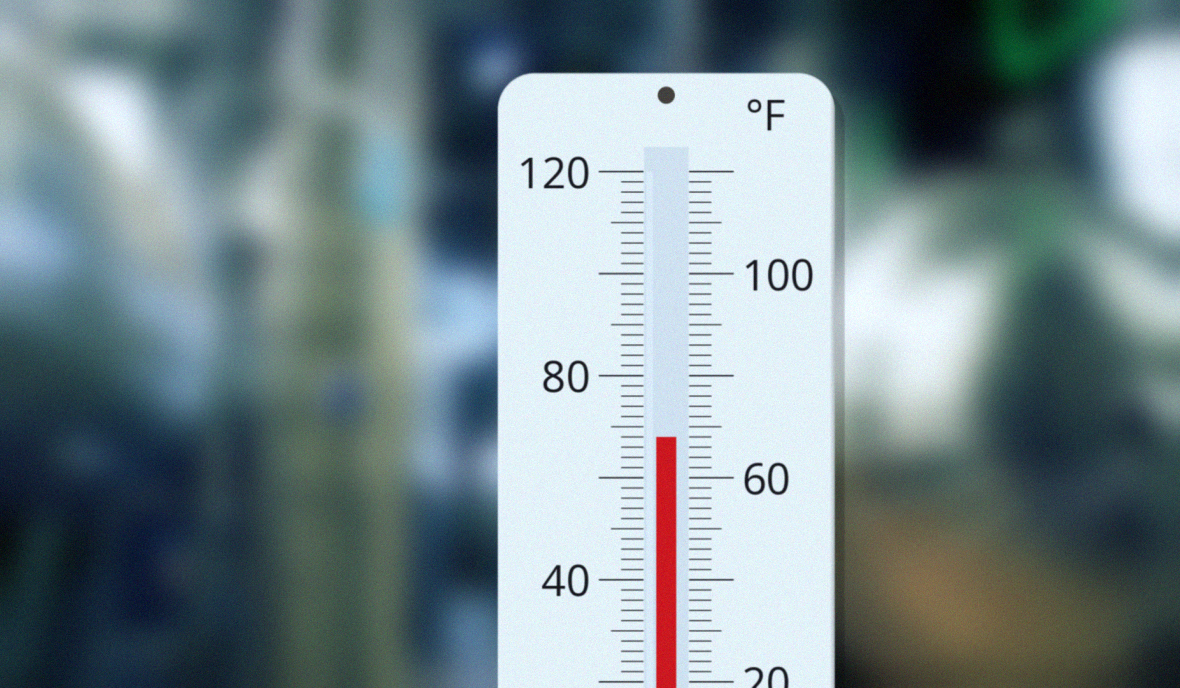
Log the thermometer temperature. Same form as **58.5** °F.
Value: **68** °F
